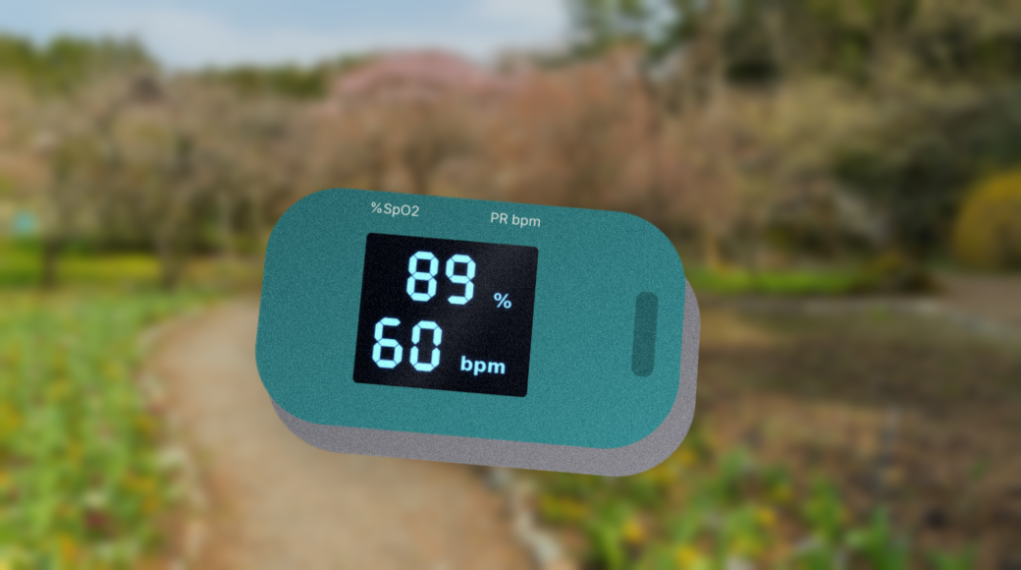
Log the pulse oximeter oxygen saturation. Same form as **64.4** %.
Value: **89** %
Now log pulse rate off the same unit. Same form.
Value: **60** bpm
